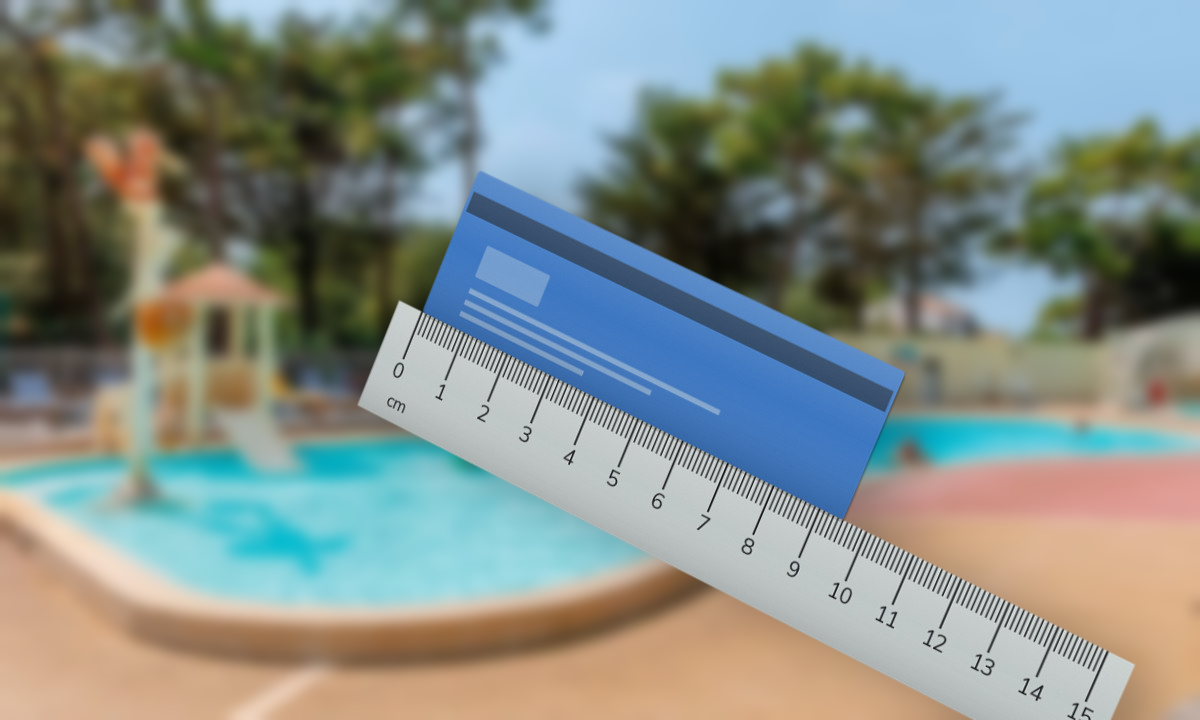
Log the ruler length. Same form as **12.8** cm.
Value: **9.5** cm
